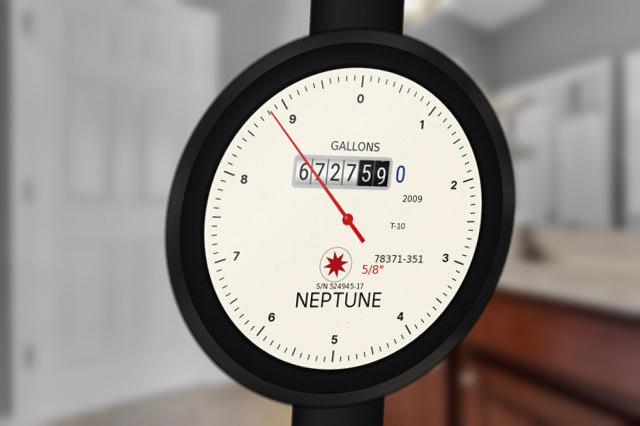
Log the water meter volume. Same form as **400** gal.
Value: **6727588.8** gal
